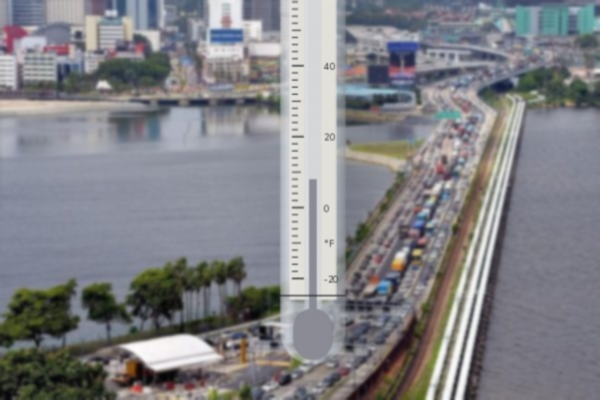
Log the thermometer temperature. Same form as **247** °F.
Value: **8** °F
